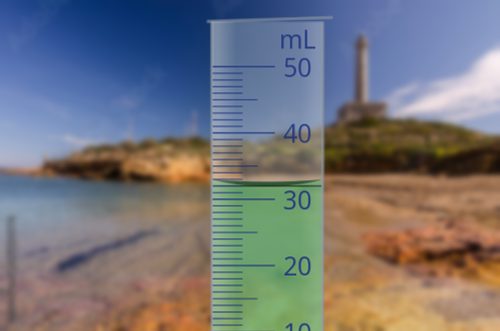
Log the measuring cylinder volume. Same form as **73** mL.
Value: **32** mL
